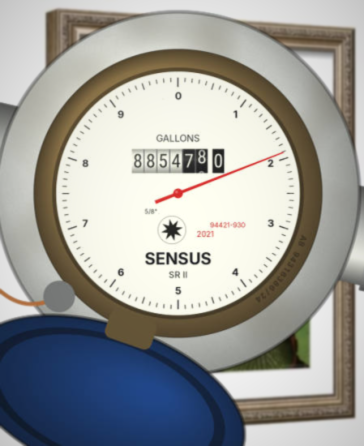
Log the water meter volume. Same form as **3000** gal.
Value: **8854781.9** gal
